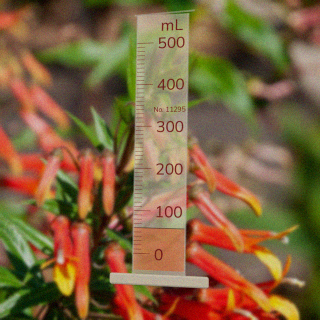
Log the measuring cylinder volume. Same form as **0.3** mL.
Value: **60** mL
